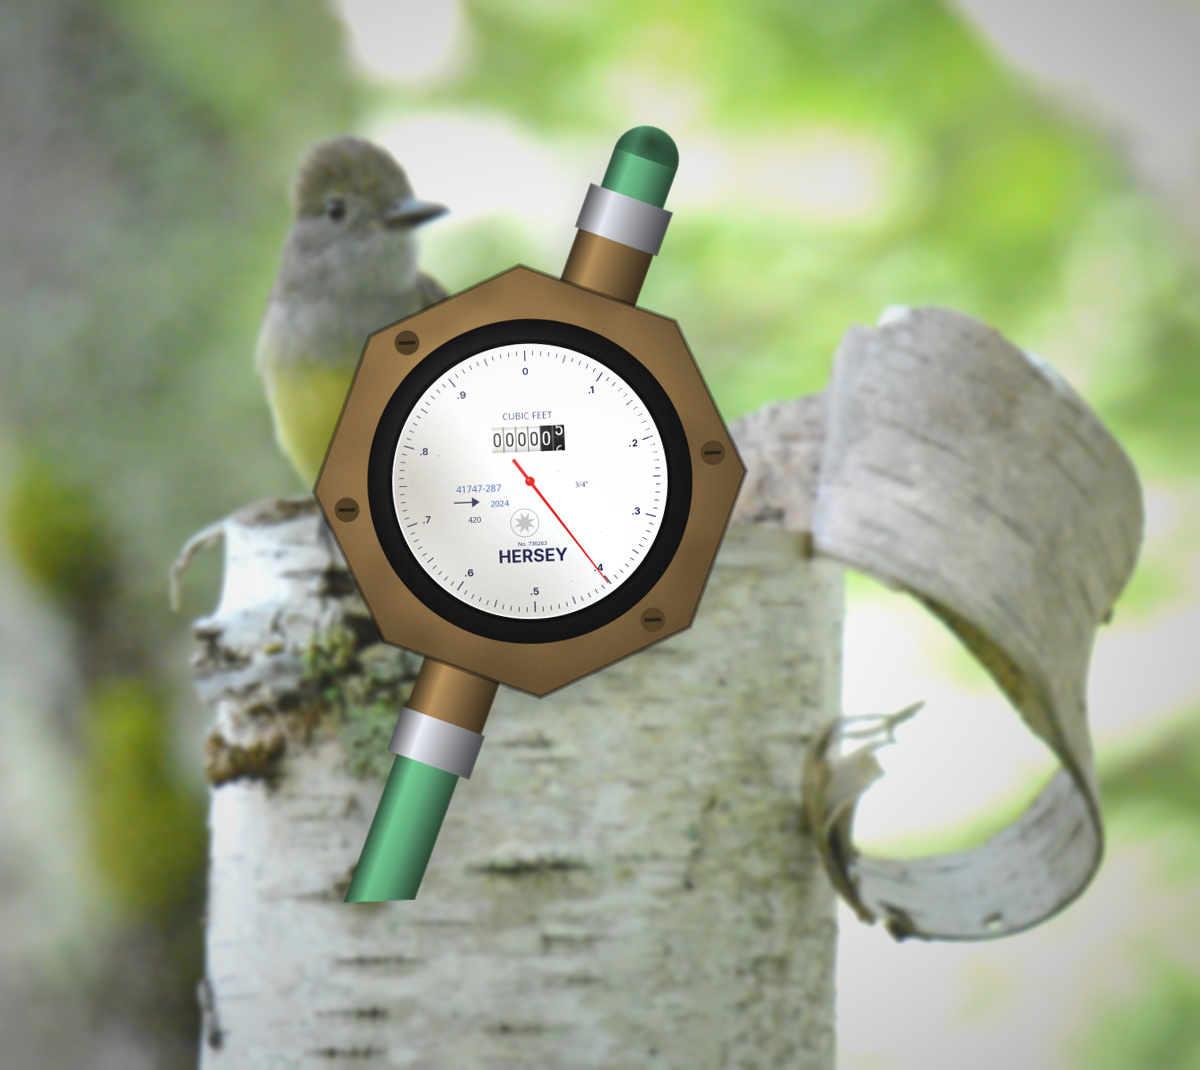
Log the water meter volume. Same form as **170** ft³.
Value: **5.40** ft³
